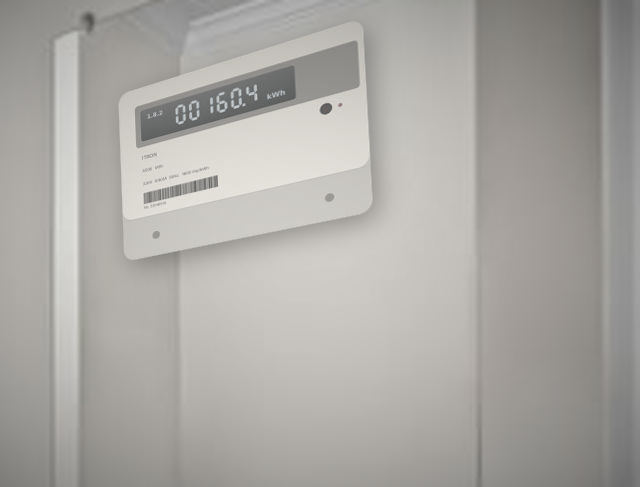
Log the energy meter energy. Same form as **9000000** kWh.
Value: **160.4** kWh
